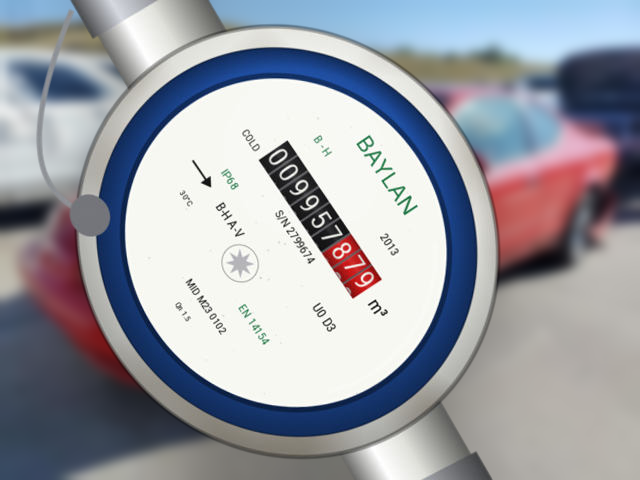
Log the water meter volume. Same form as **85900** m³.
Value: **9957.879** m³
